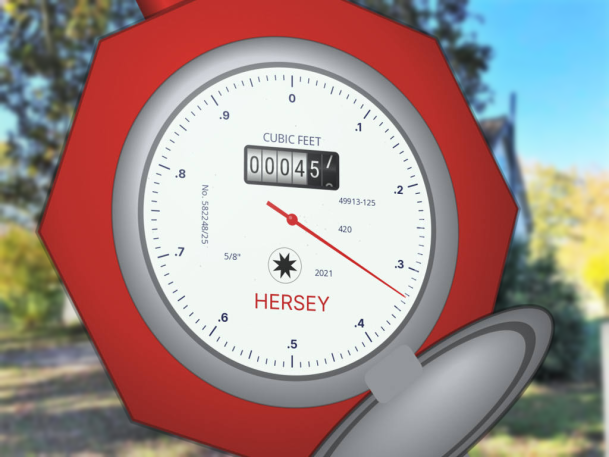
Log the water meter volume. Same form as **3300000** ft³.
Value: **457.33** ft³
